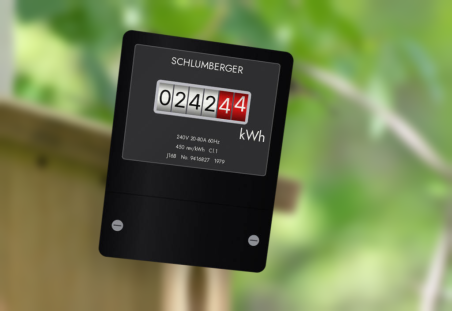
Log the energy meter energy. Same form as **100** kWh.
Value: **242.44** kWh
